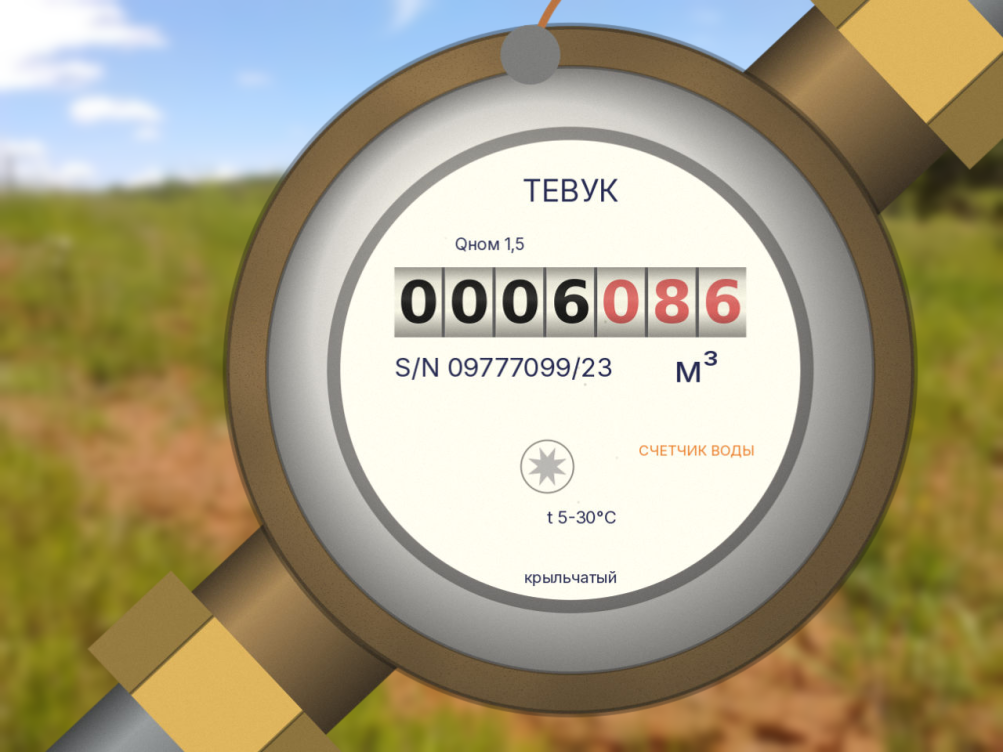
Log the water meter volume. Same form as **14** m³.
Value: **6.086** m³
